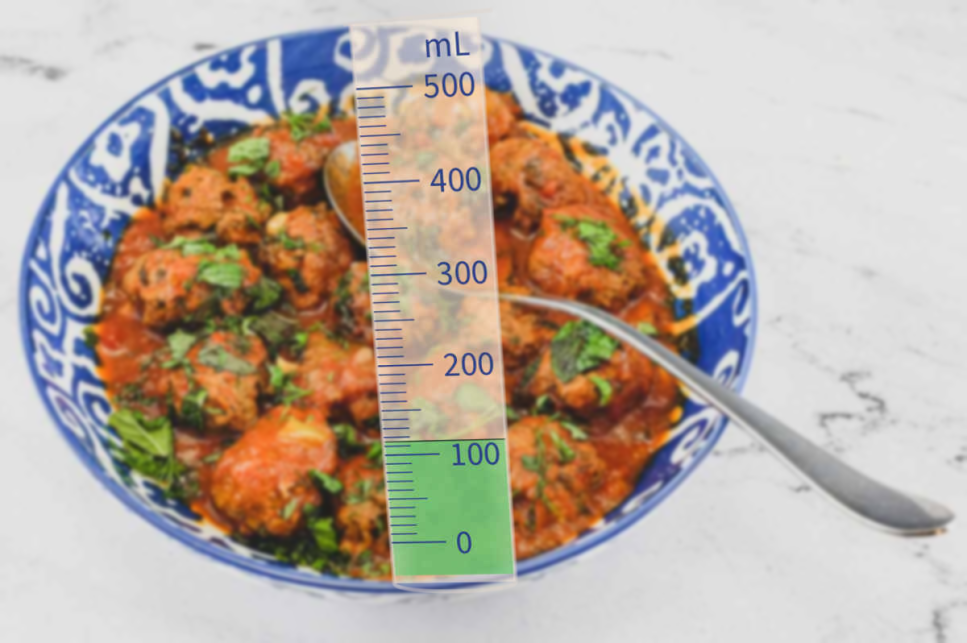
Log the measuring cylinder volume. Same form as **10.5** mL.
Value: **115** mL
